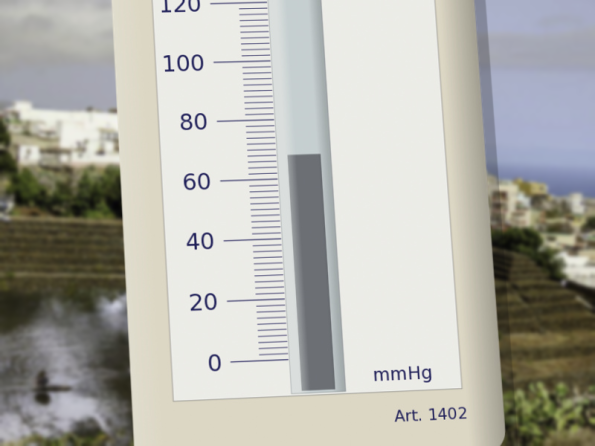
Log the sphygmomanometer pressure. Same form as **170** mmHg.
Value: **68** mmHg
